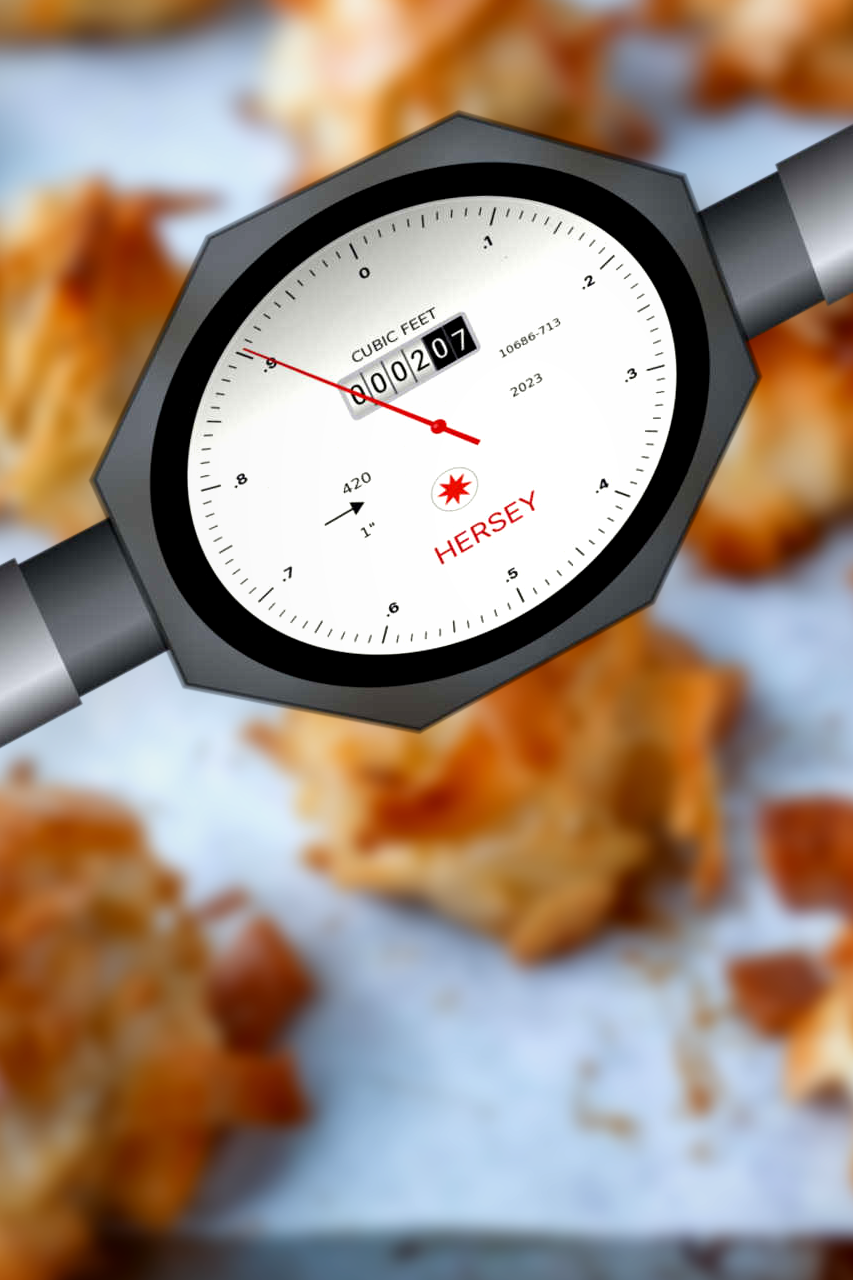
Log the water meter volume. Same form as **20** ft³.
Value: **206.90** ft³
